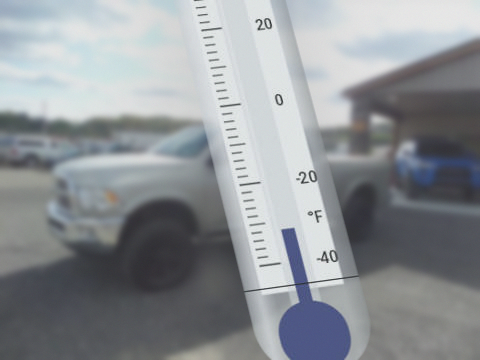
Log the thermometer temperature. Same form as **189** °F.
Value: **-32** °F
